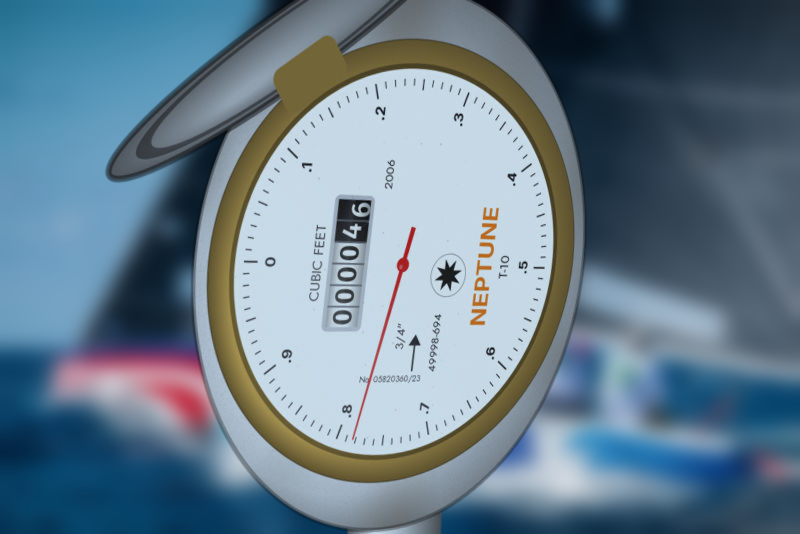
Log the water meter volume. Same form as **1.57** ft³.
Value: **45.78** ft³
